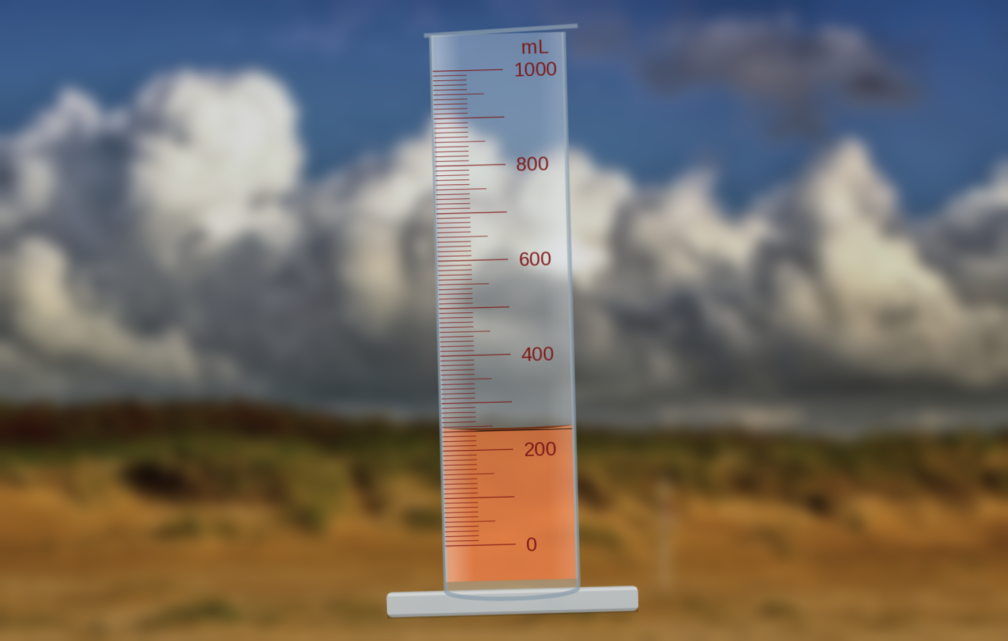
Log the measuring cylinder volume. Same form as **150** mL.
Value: **240** mL
